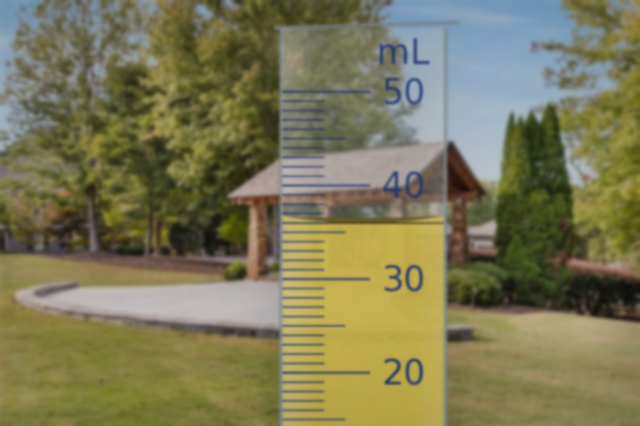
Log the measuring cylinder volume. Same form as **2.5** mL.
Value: **36** mL
